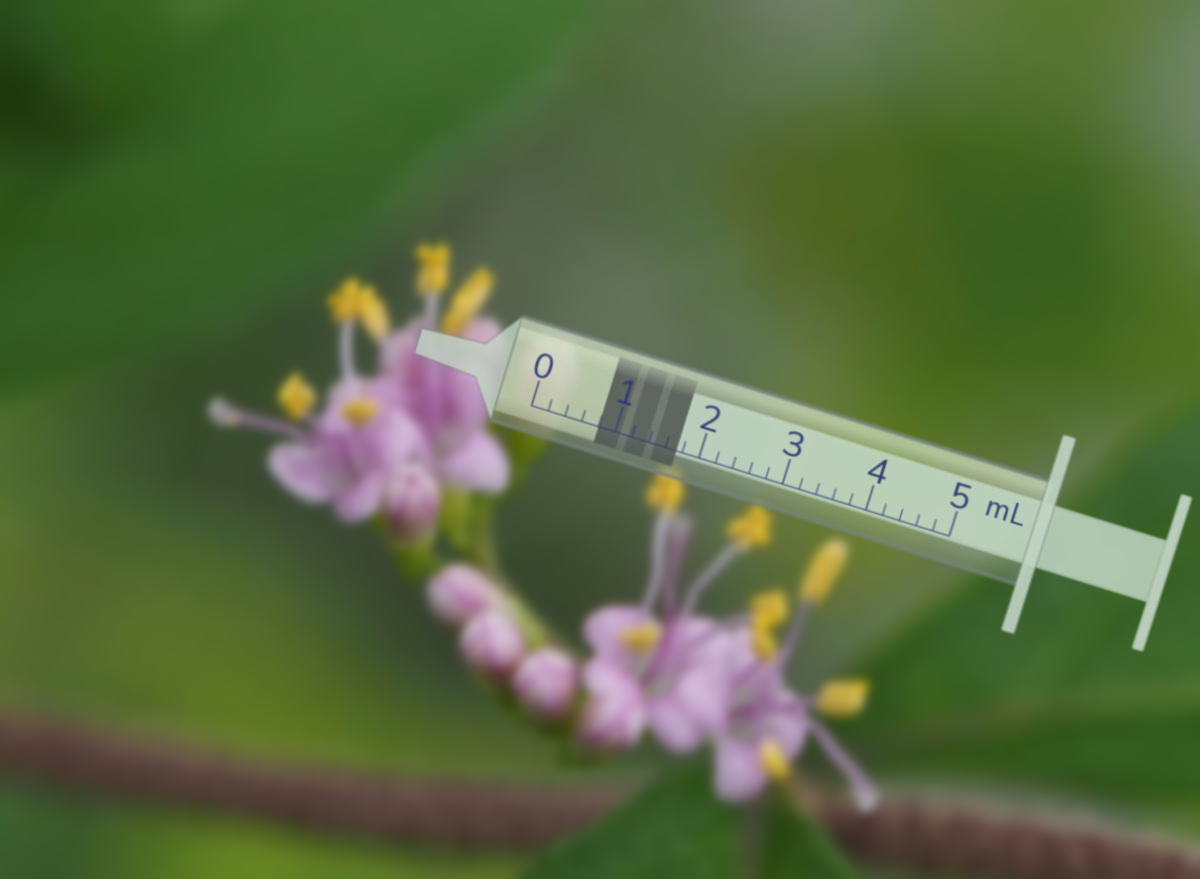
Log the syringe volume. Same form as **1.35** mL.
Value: **0.8** mL
